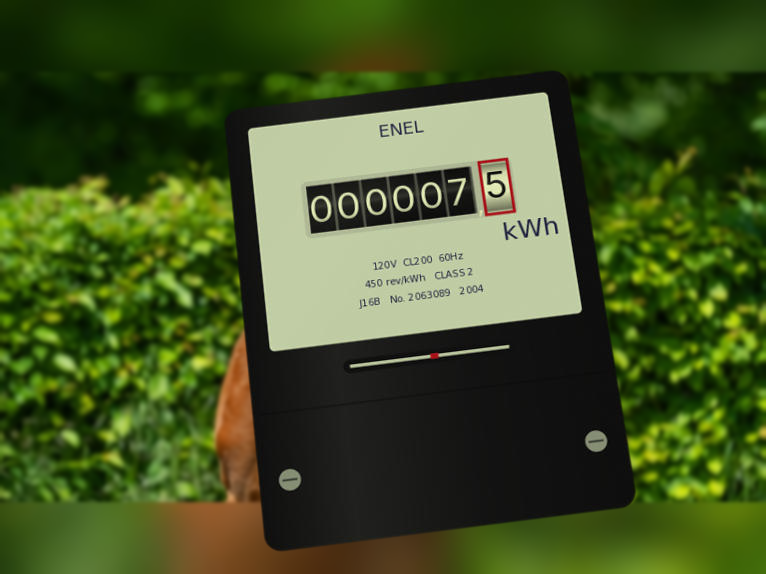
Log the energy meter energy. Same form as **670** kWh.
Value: **7.5** kWh
